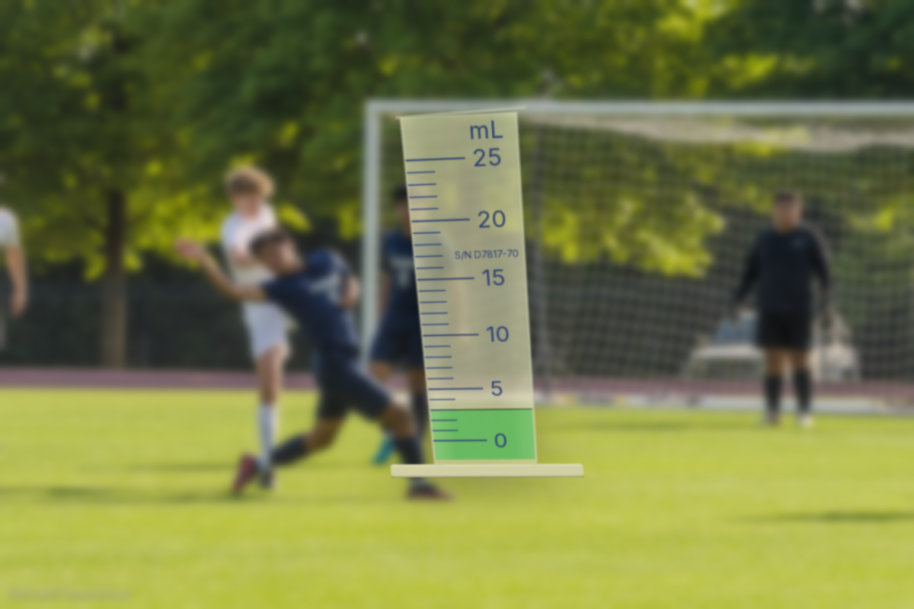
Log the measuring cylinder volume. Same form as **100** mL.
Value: **3** mL
